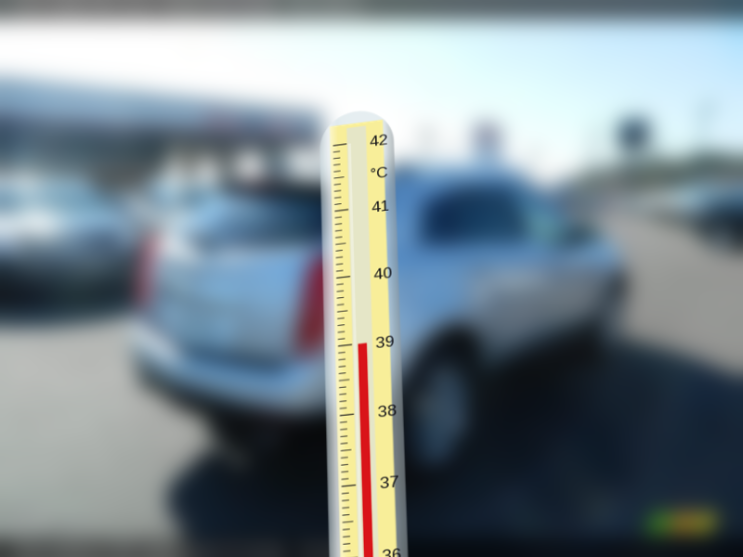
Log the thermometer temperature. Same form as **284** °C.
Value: **39** °C
